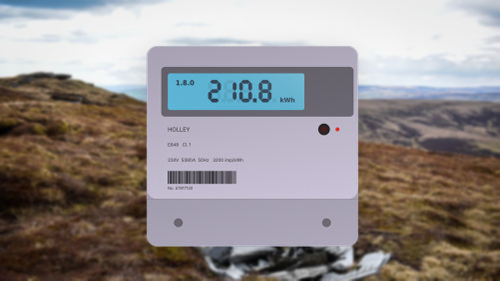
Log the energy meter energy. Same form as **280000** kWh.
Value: **210.8** kWh
